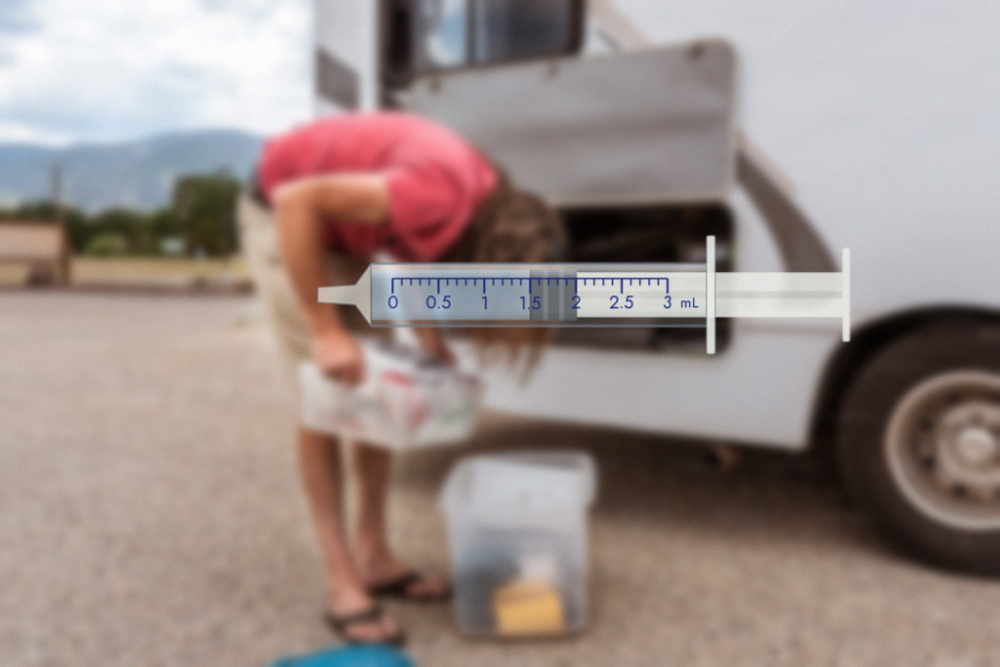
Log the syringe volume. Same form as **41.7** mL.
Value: **1.5** mL
